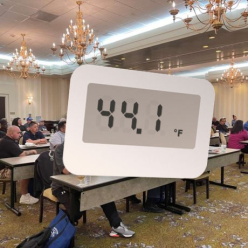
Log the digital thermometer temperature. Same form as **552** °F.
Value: **44.1** °F
